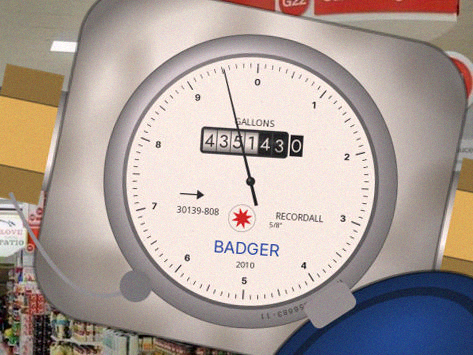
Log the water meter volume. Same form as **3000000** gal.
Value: **4351429.5** gal
